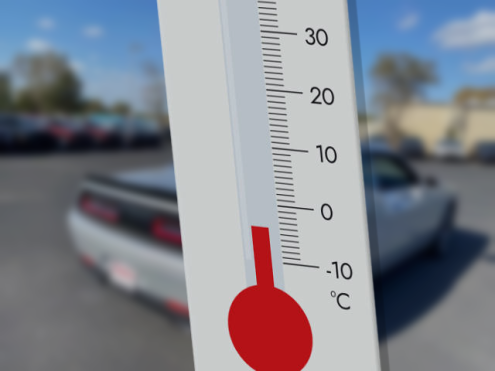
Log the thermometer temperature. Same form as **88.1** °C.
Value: **-4** °C
